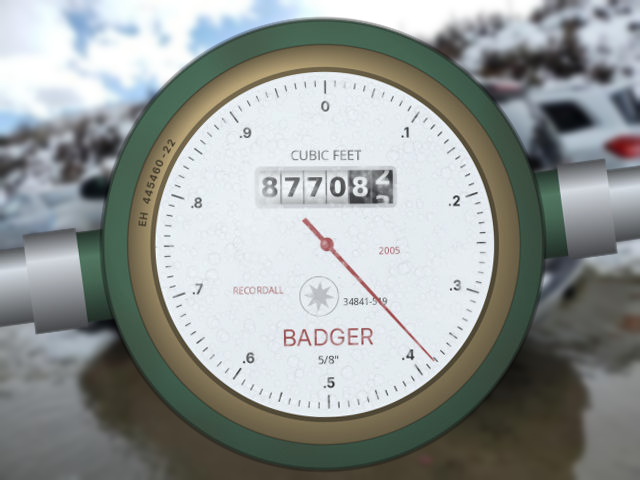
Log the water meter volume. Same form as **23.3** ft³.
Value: **877082.38** ft³
